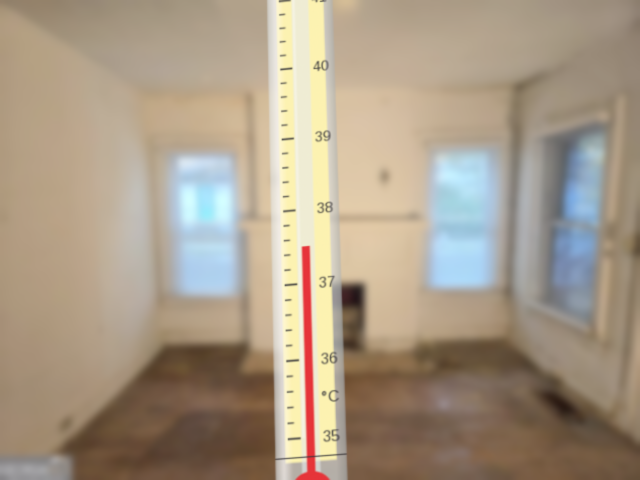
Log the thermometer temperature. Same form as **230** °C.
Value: **37.5** °C
